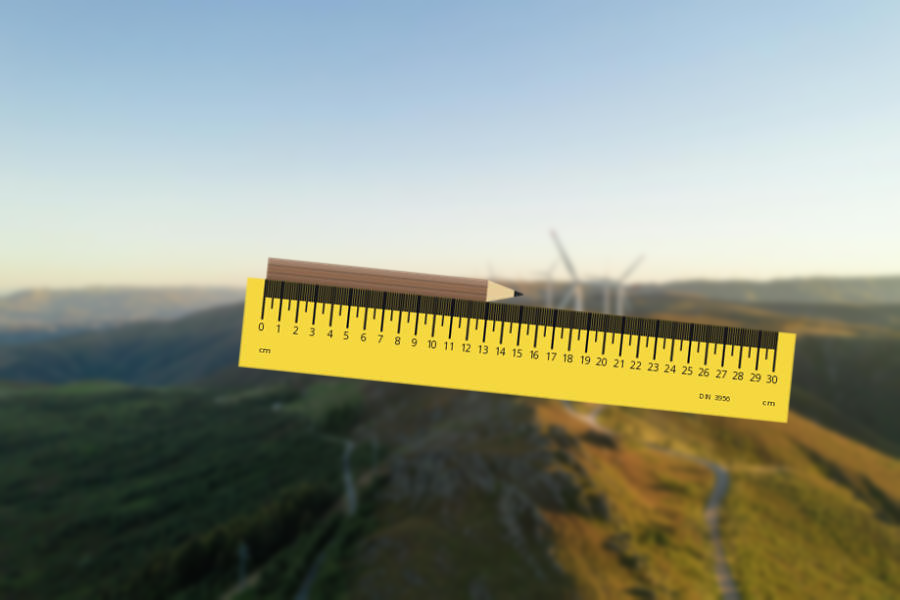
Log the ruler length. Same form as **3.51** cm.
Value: **15** cm
